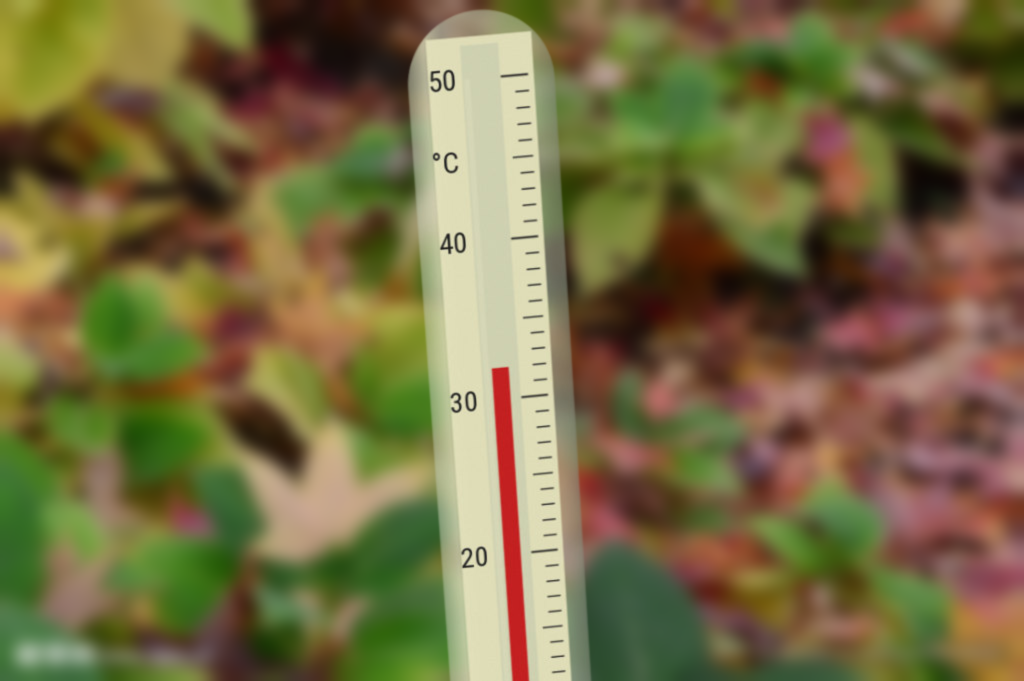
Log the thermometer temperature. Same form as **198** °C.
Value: **32** °C
